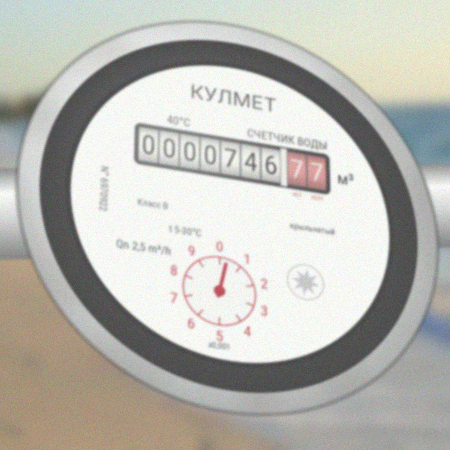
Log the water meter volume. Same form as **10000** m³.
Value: **746.770** m³
